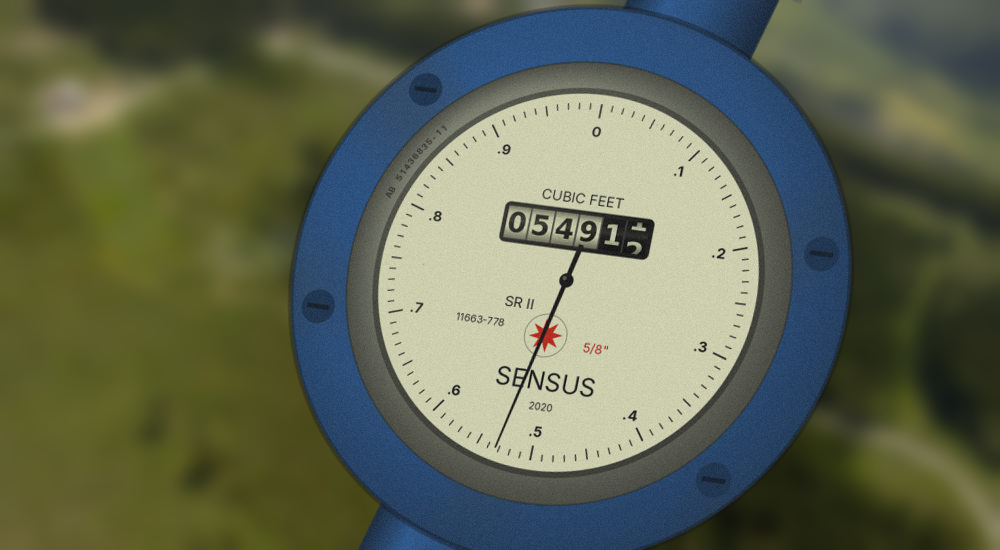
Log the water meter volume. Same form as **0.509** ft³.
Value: **54911.53** ft³
